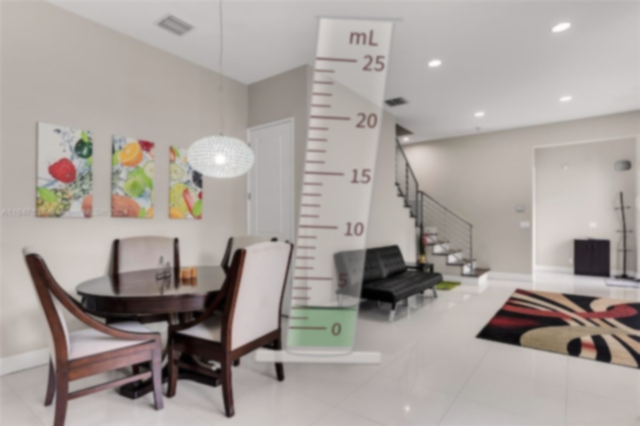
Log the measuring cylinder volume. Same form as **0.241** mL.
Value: **2** mL
